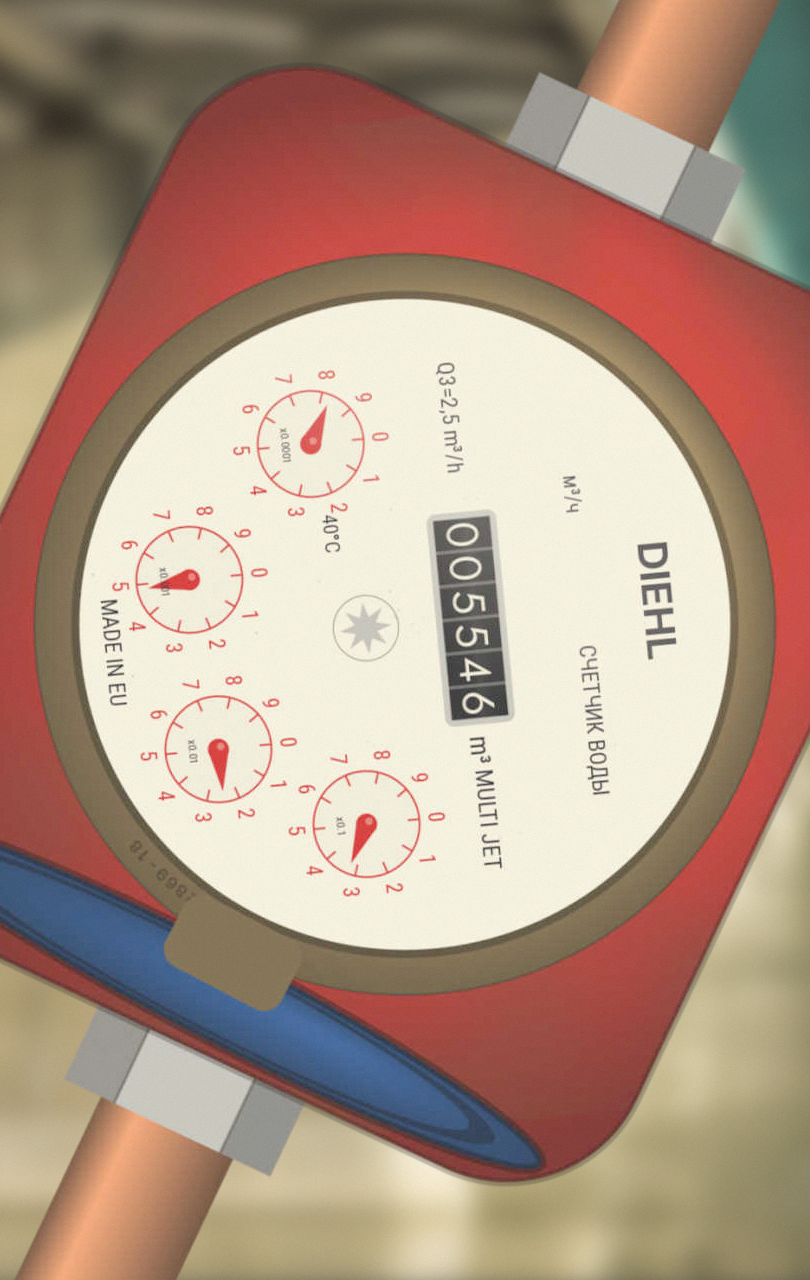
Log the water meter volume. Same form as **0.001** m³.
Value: **5546.3248** m³
